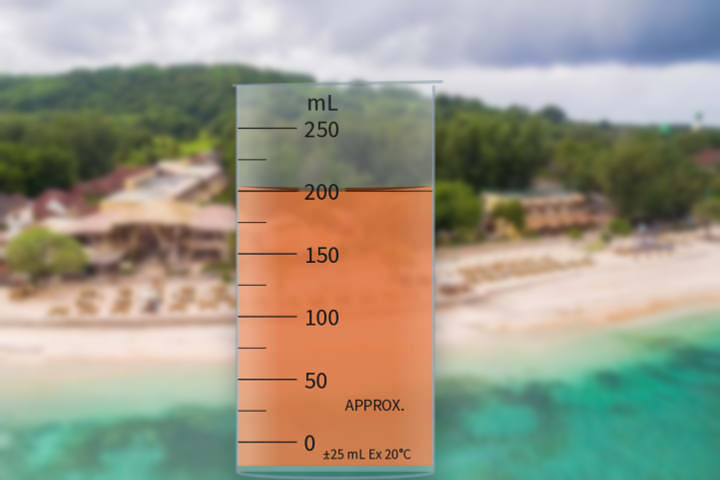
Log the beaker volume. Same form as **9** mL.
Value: **200** mL
